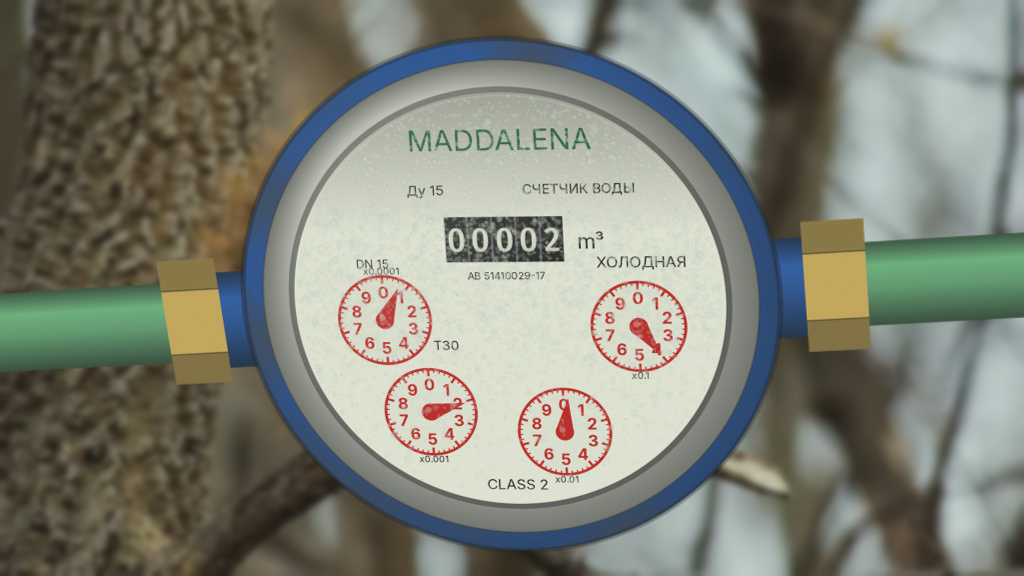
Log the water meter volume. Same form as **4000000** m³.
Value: **2.4020** m³
